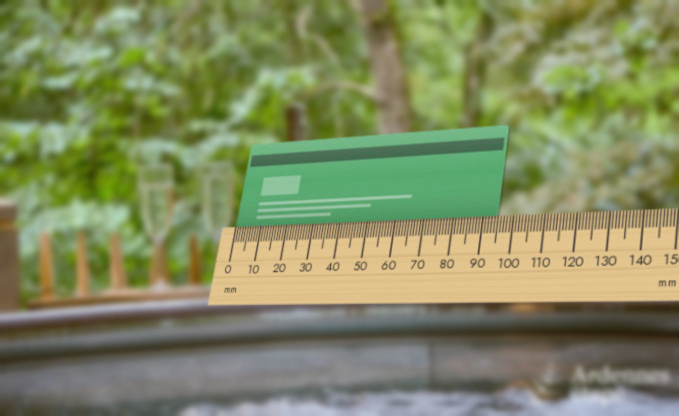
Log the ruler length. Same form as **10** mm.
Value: **95** mm
